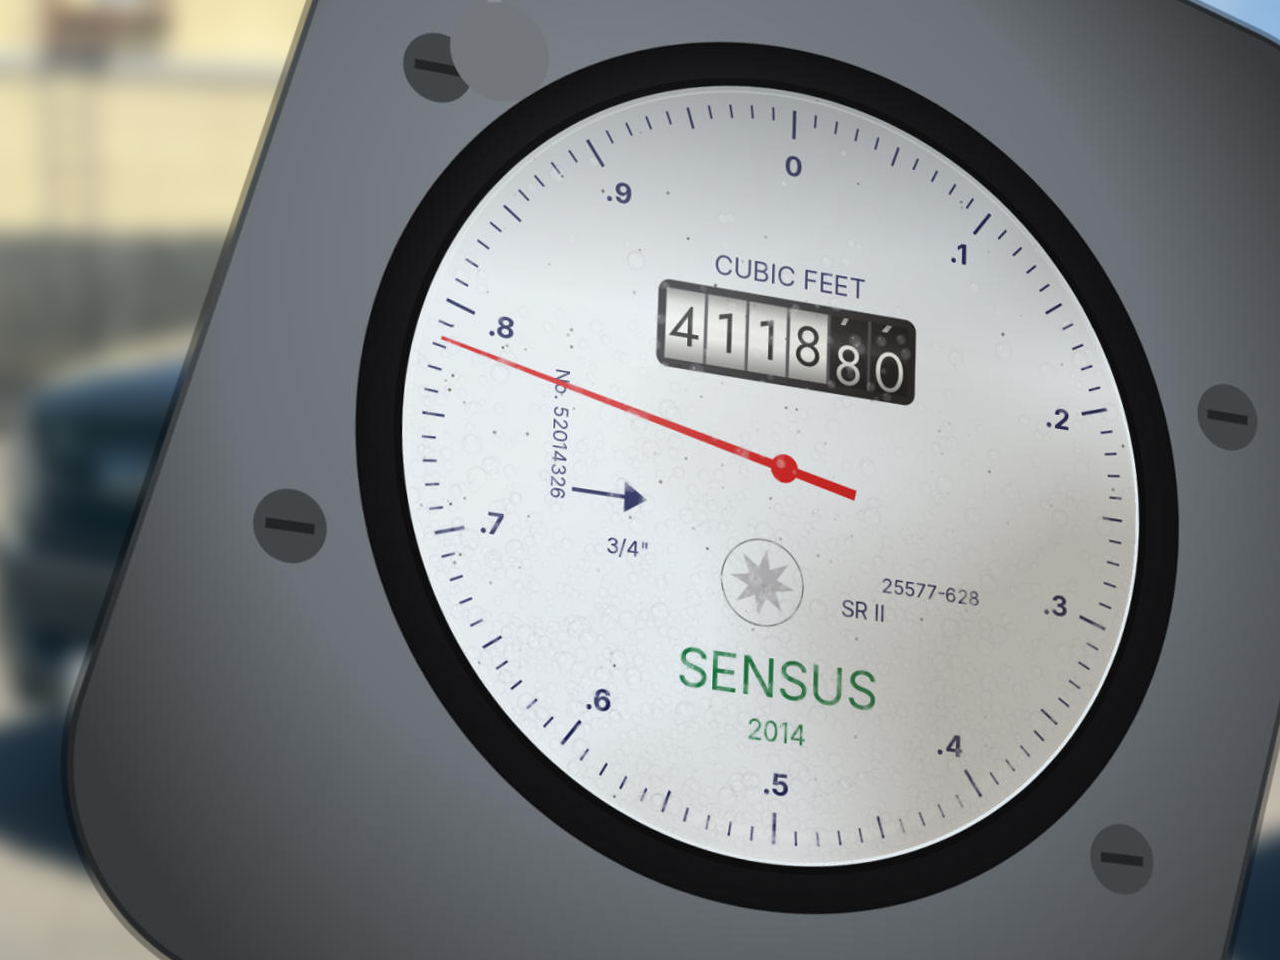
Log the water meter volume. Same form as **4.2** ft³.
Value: **411879.78** ft³
